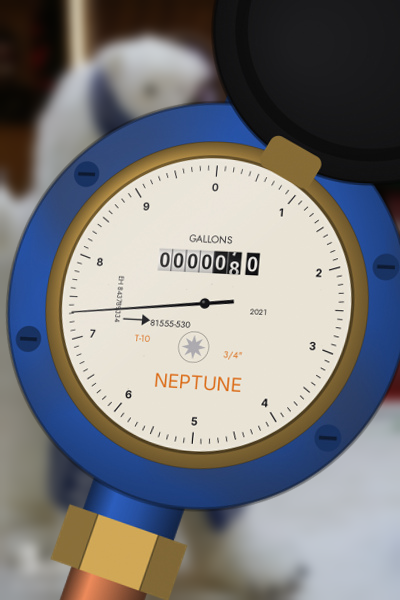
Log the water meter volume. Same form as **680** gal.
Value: **77.3** gal
